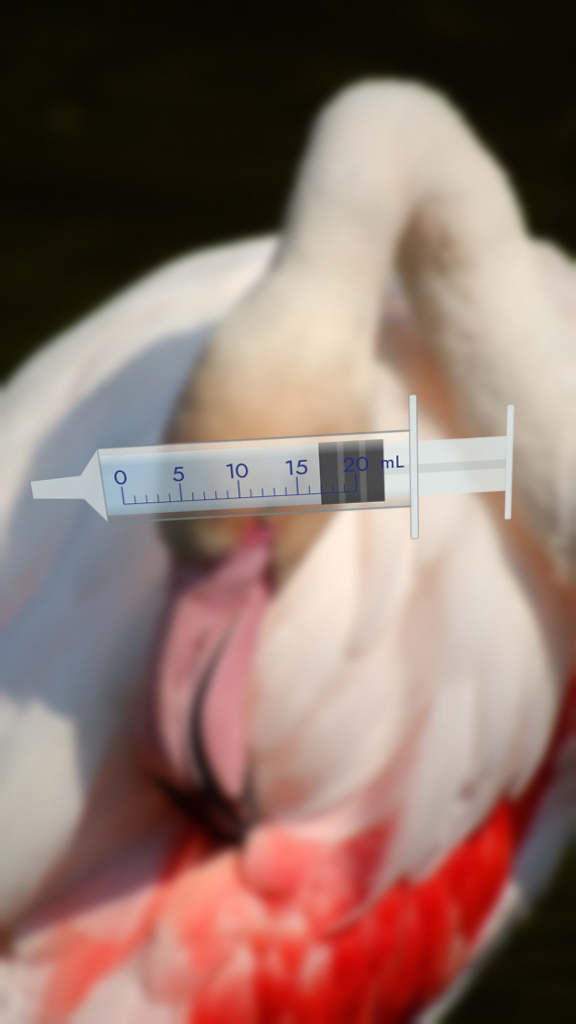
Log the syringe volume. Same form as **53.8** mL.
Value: **17** mL
